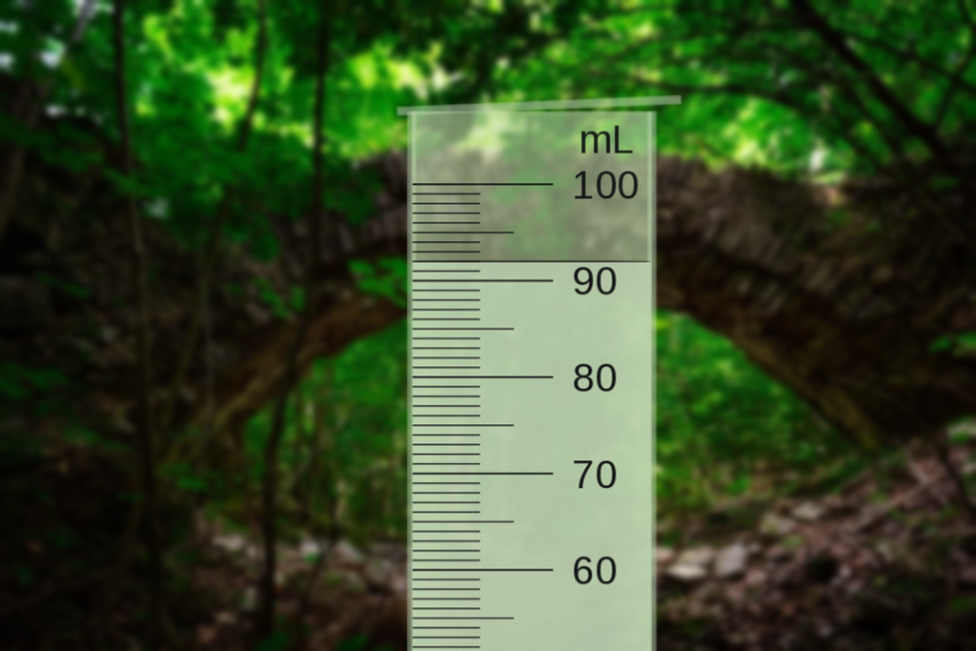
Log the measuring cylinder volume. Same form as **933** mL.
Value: **92** mL
